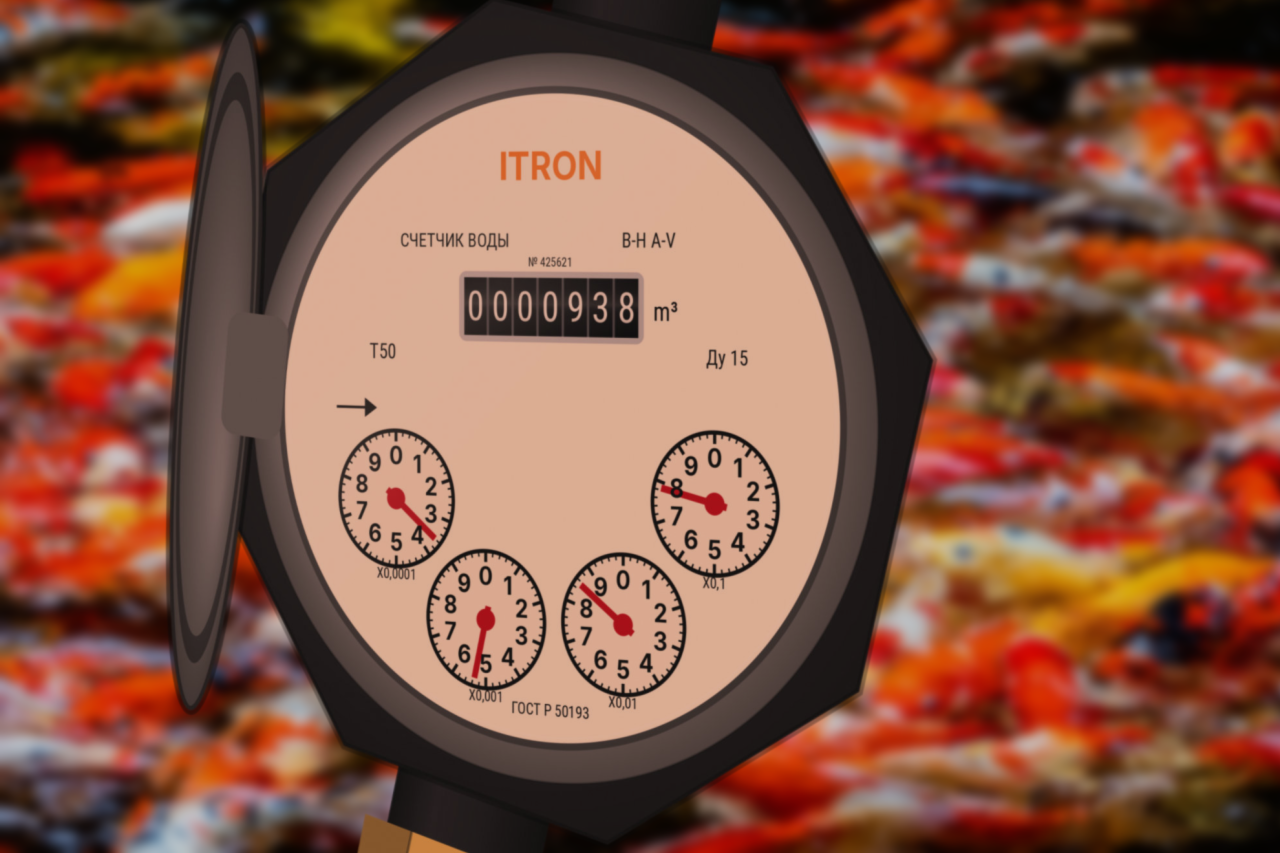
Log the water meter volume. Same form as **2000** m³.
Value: **938.7853** m³
